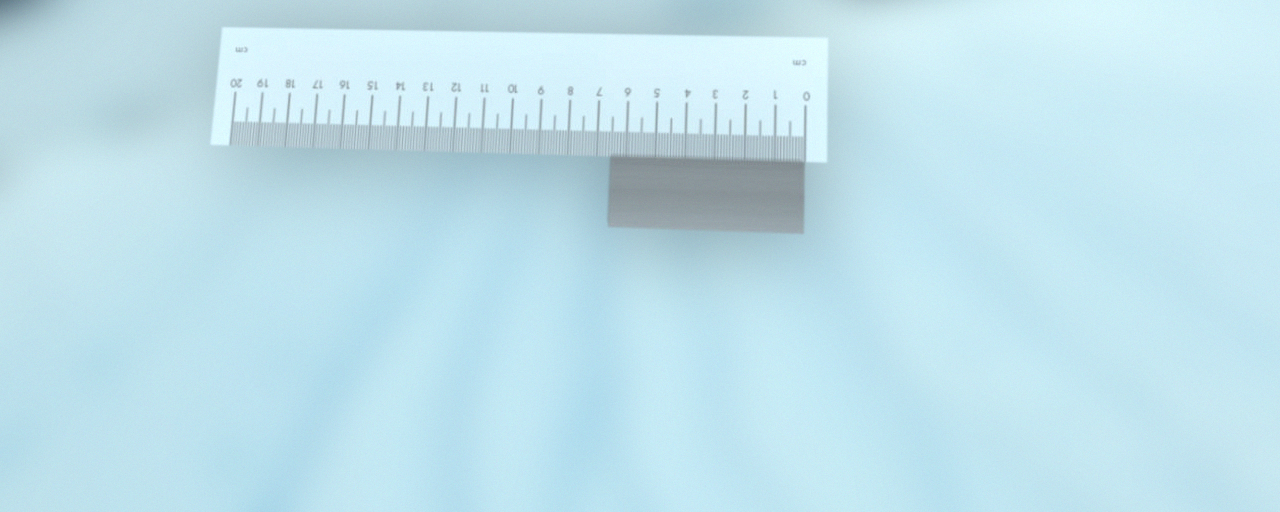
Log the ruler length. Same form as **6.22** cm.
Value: **6.5** cm
